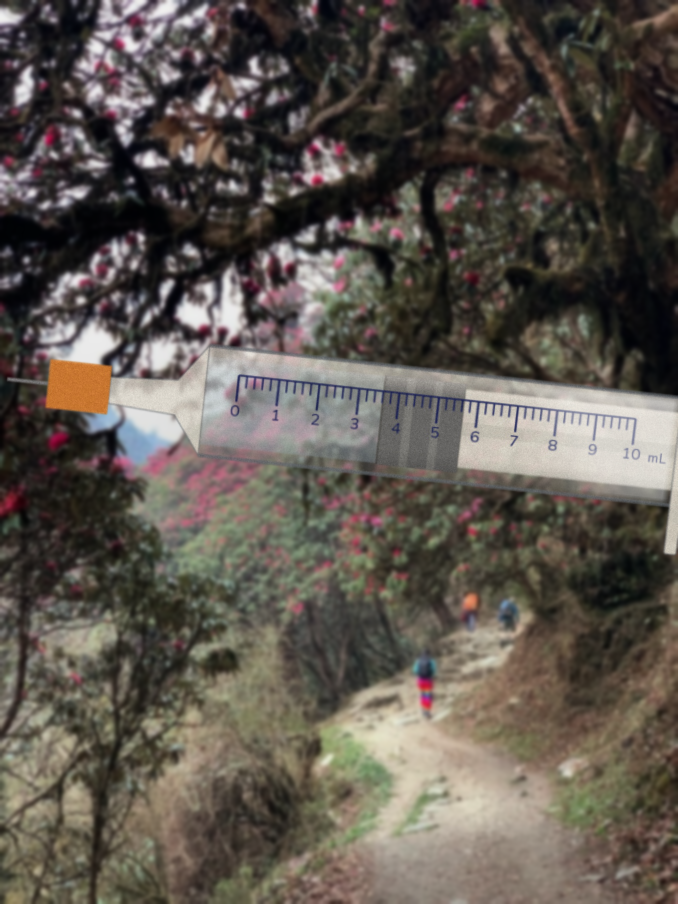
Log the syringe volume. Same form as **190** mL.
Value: **3.6** mL
